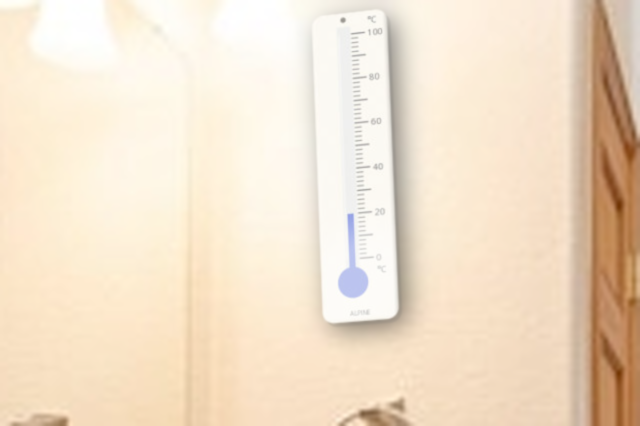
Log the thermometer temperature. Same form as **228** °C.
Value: **20** °C
